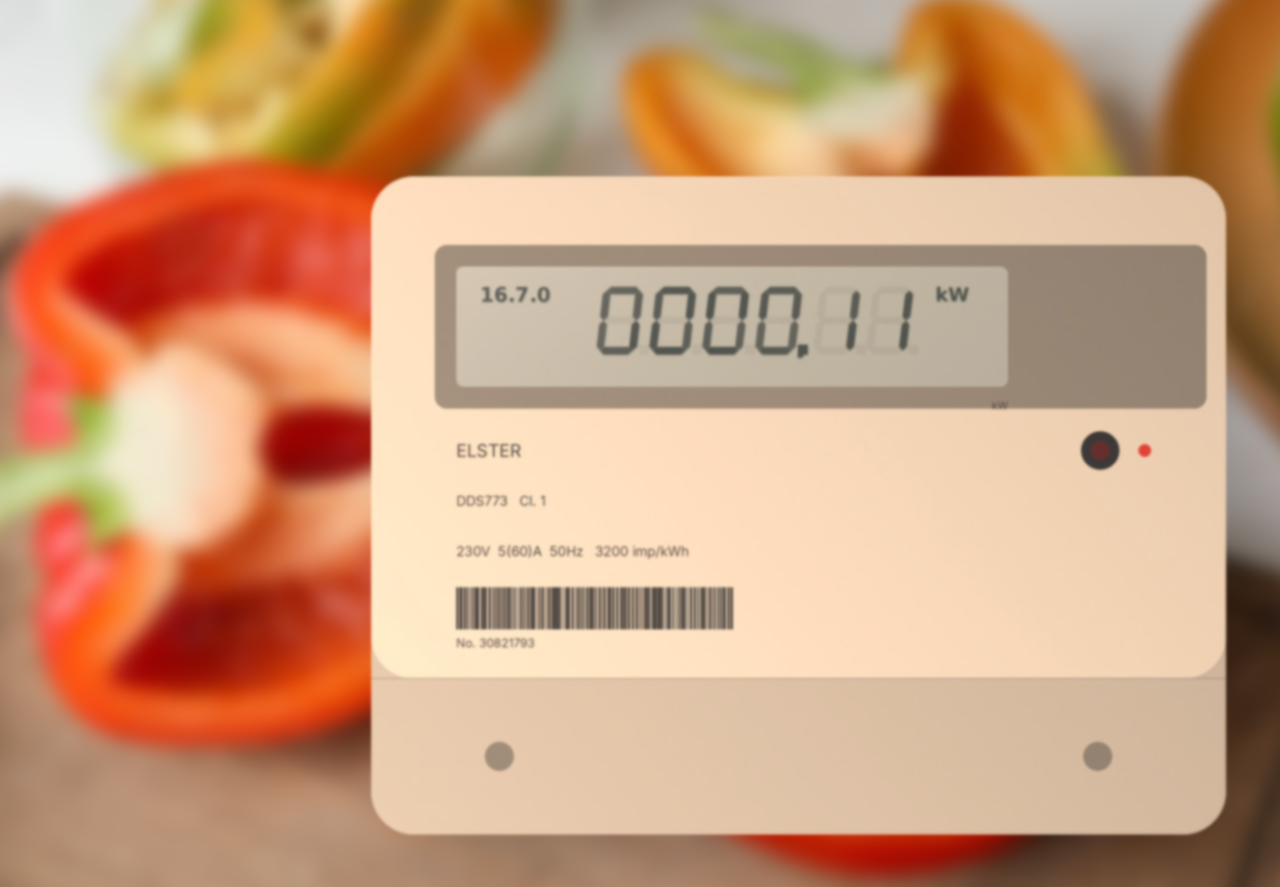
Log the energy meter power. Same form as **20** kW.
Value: **0.11** kW
